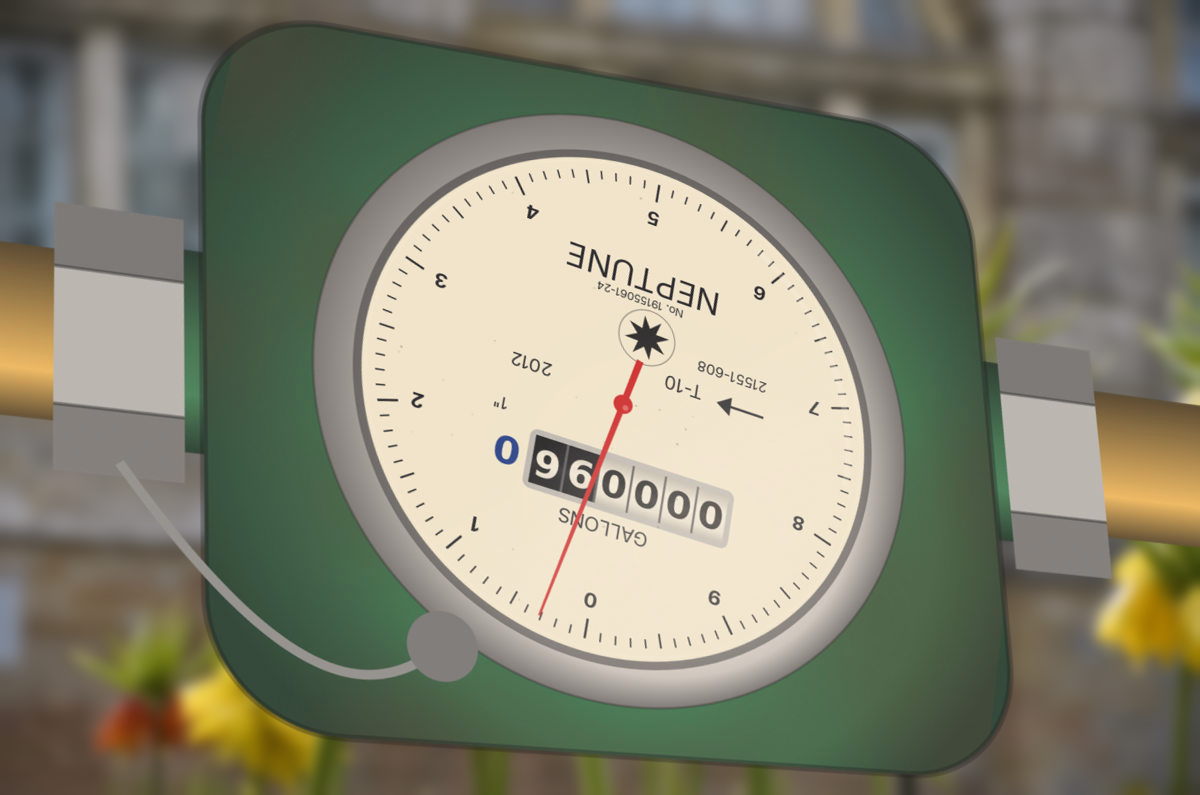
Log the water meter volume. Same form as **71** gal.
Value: **960.3** gal
